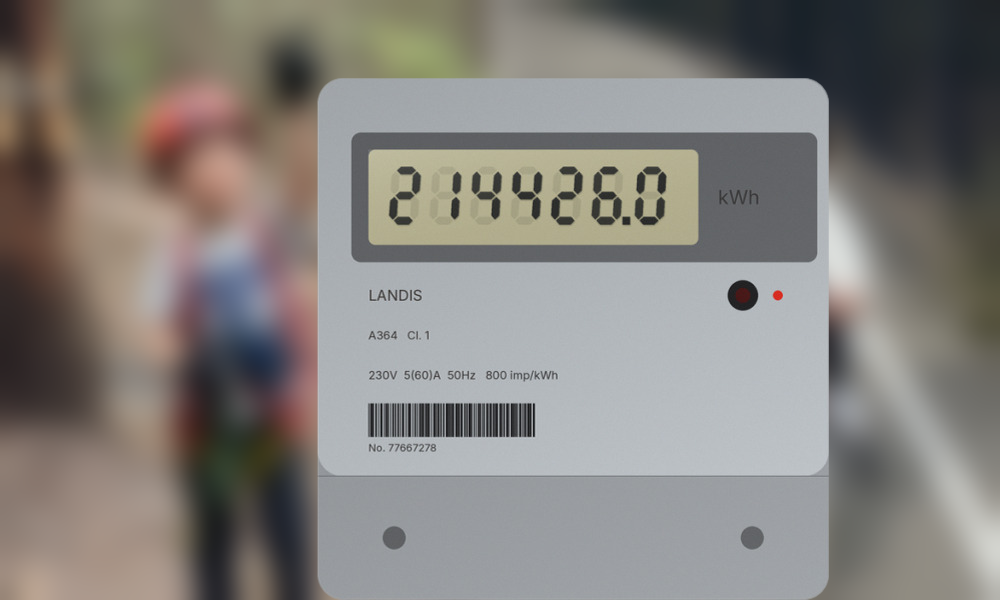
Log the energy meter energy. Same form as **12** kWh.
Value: **214426.0** kWh
